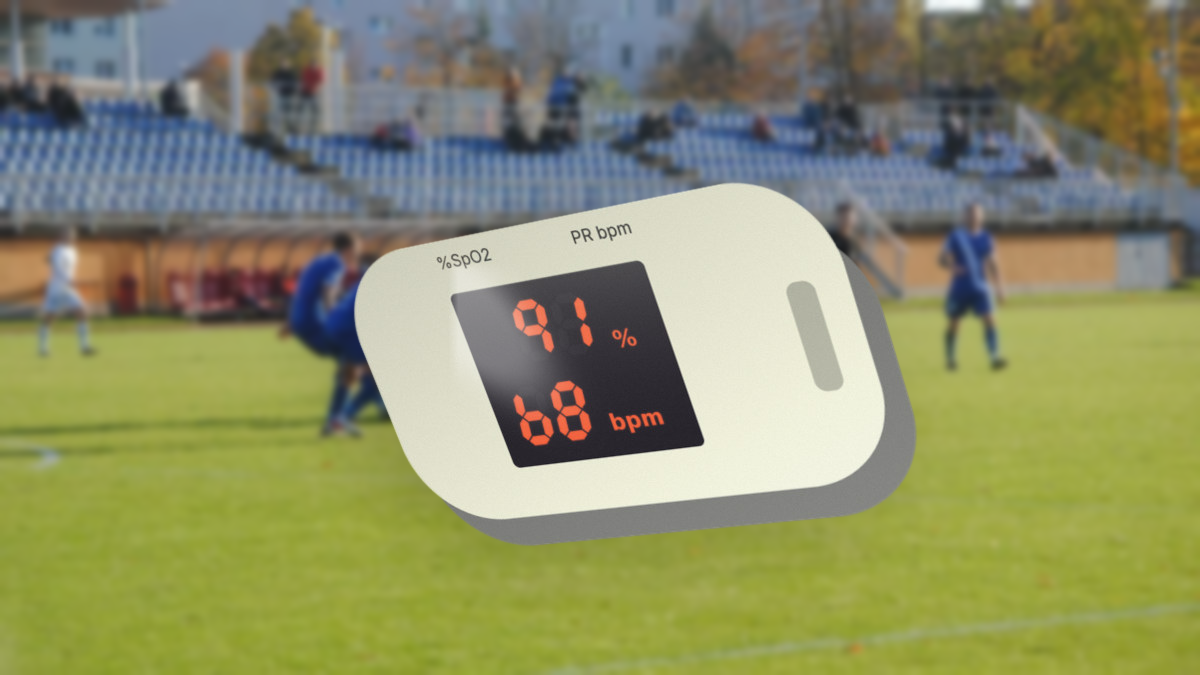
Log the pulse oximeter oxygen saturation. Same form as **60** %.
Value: **91** %
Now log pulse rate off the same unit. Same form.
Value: **68** bpm
